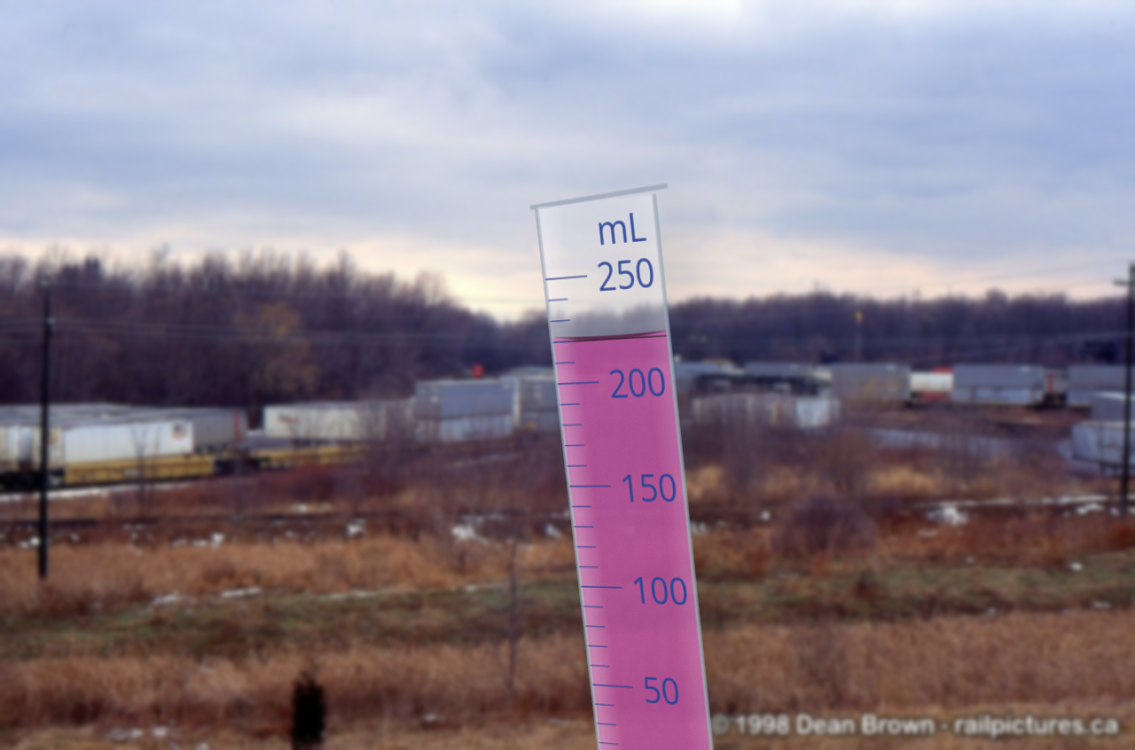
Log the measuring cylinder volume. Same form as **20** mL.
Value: **220** mL
